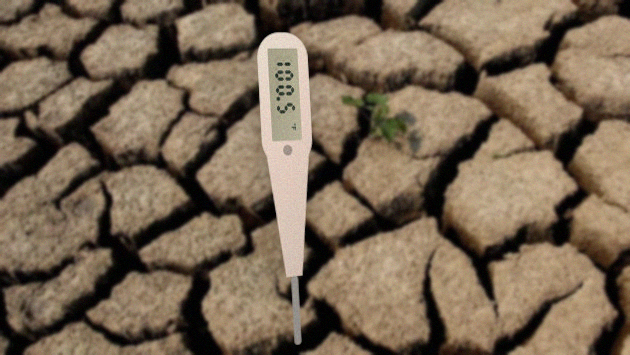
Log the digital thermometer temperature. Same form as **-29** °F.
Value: **100.5** °F
